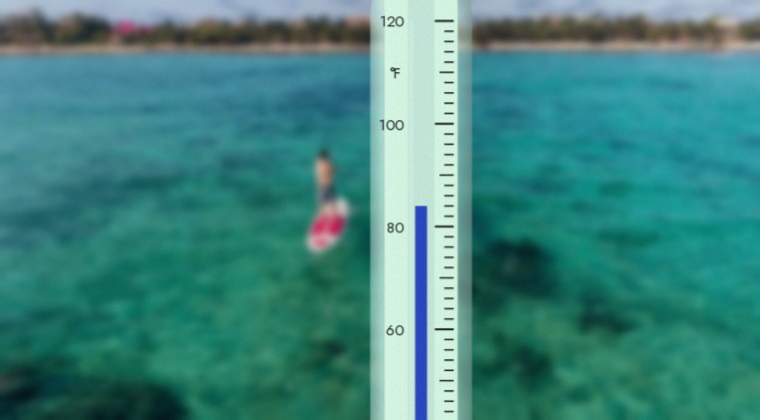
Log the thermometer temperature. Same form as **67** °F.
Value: **84** °F
